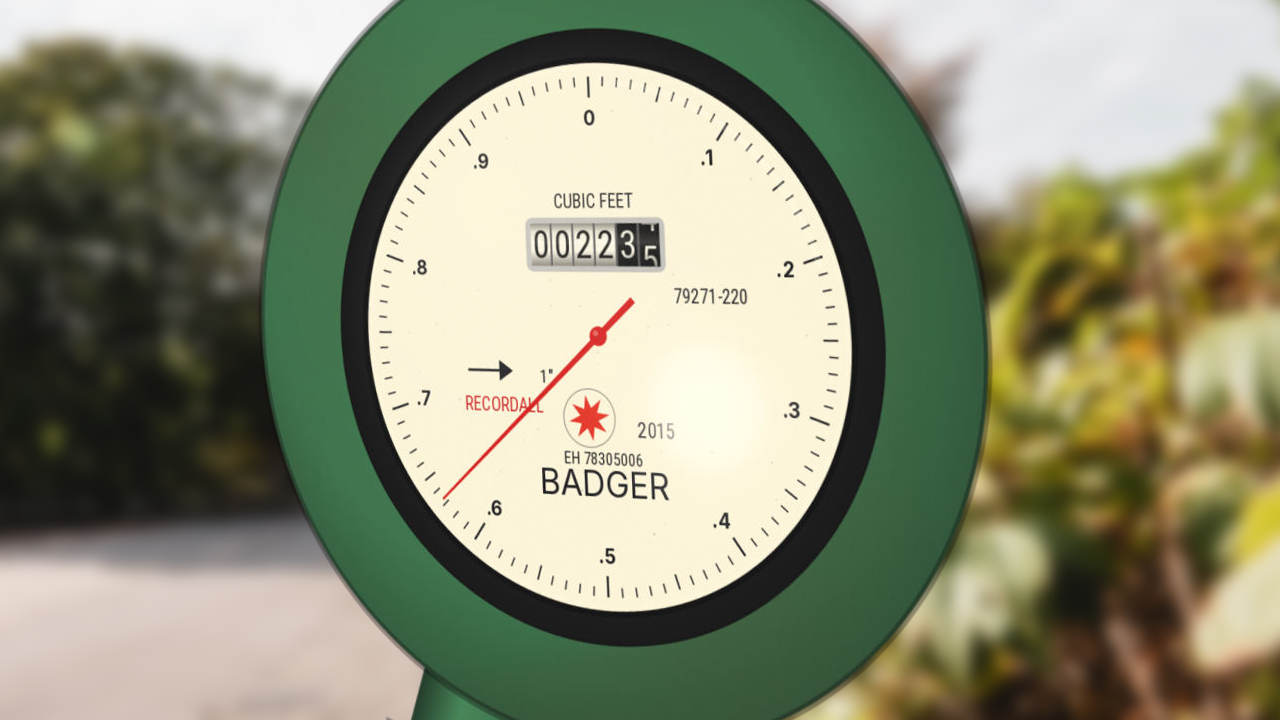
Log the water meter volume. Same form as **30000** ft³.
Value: **2234.63** ft³
